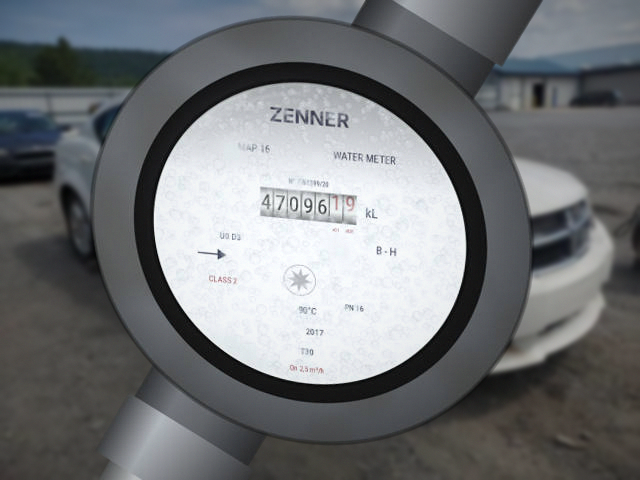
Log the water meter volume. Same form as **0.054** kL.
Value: **47096.19** kL
